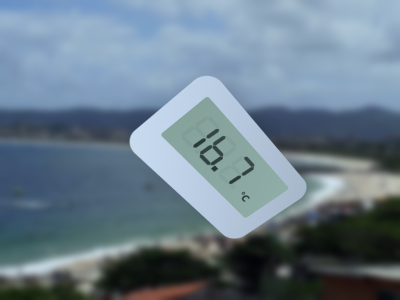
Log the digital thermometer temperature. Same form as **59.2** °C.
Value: **16.7** °C
